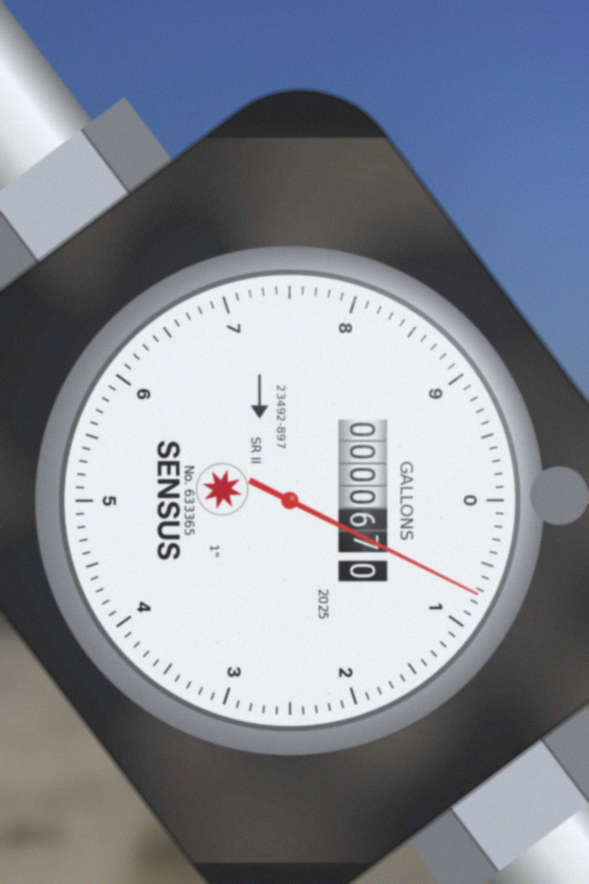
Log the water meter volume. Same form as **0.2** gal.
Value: **670.7** gal
